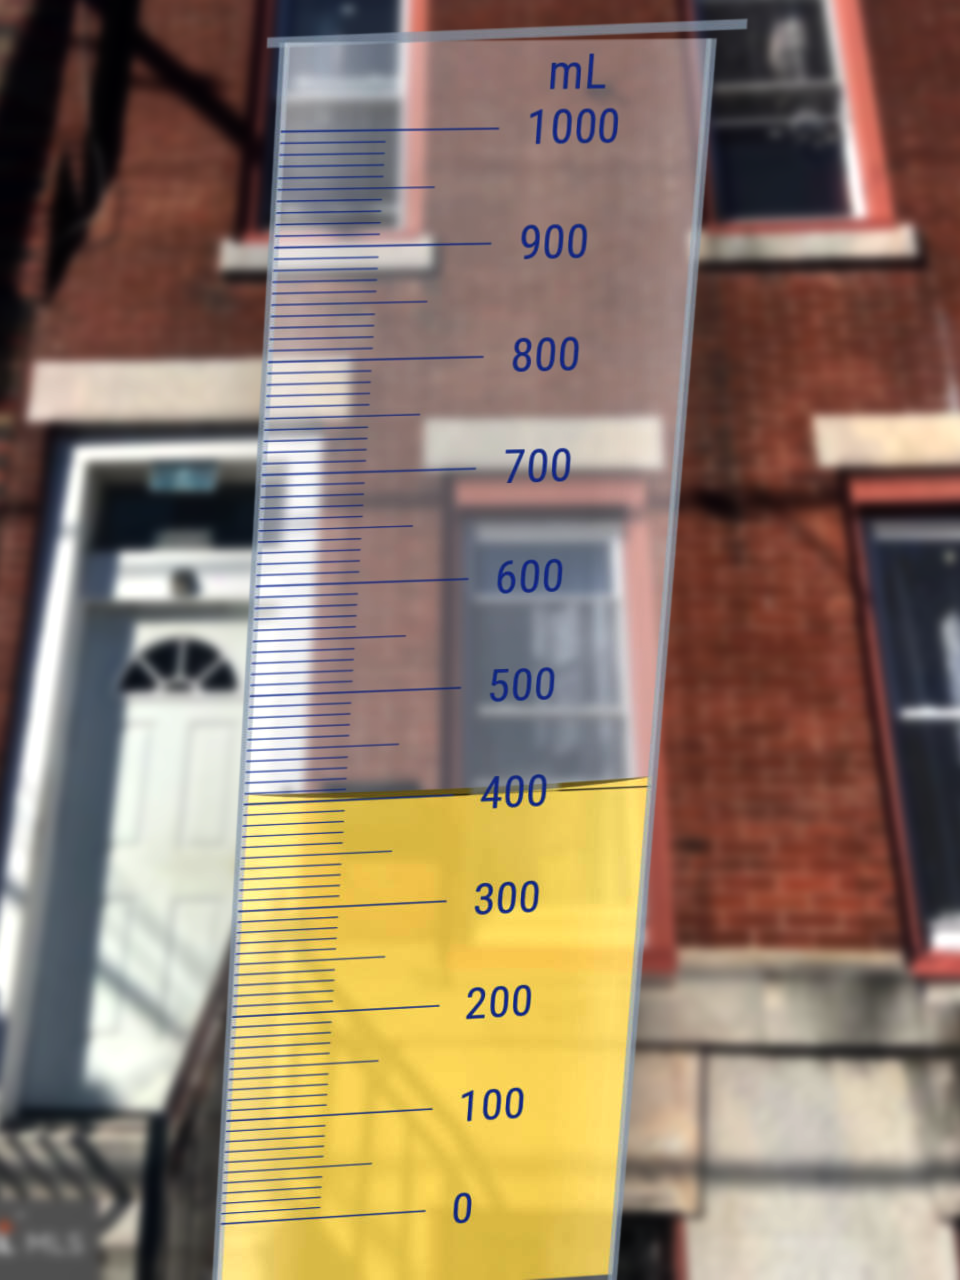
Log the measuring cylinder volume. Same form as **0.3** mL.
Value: **400** mL
